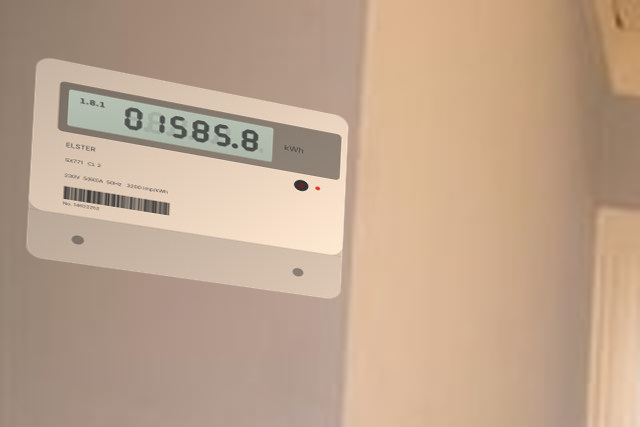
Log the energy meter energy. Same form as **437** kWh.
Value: **1585.8** kWh
